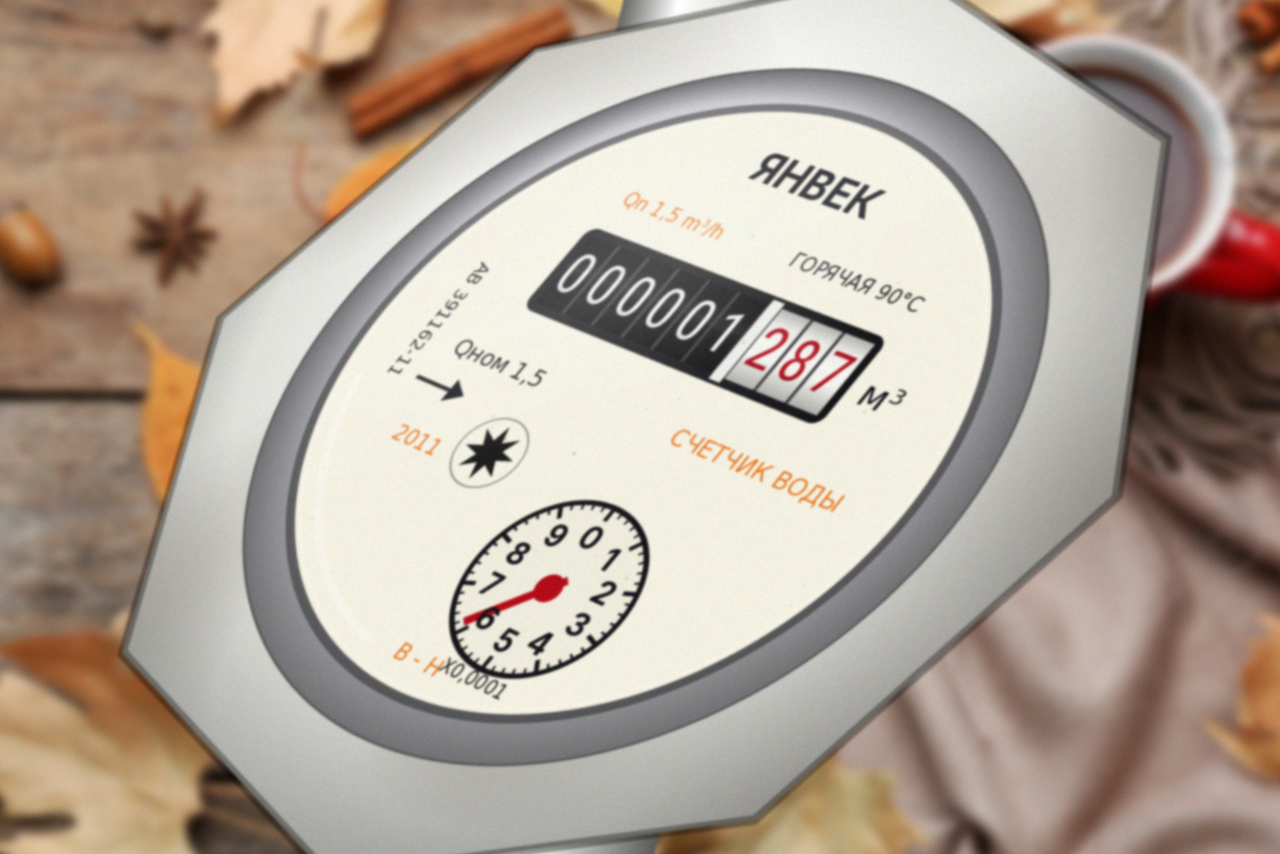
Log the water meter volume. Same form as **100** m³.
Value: **1.2876** m³
